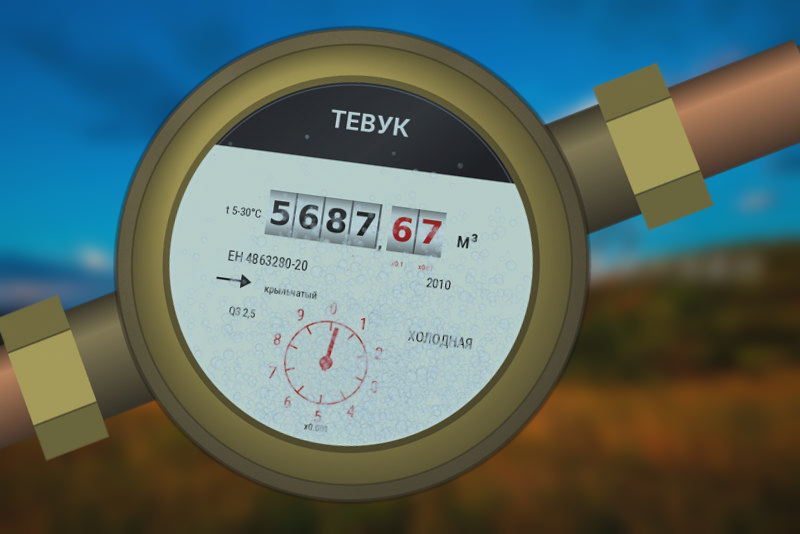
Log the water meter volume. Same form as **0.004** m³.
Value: **5687.670** m³
